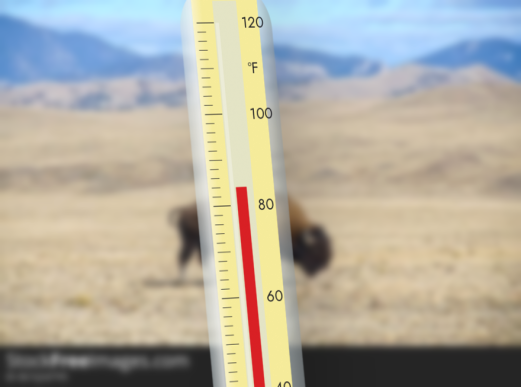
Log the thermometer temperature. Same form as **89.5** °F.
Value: **84** °F
